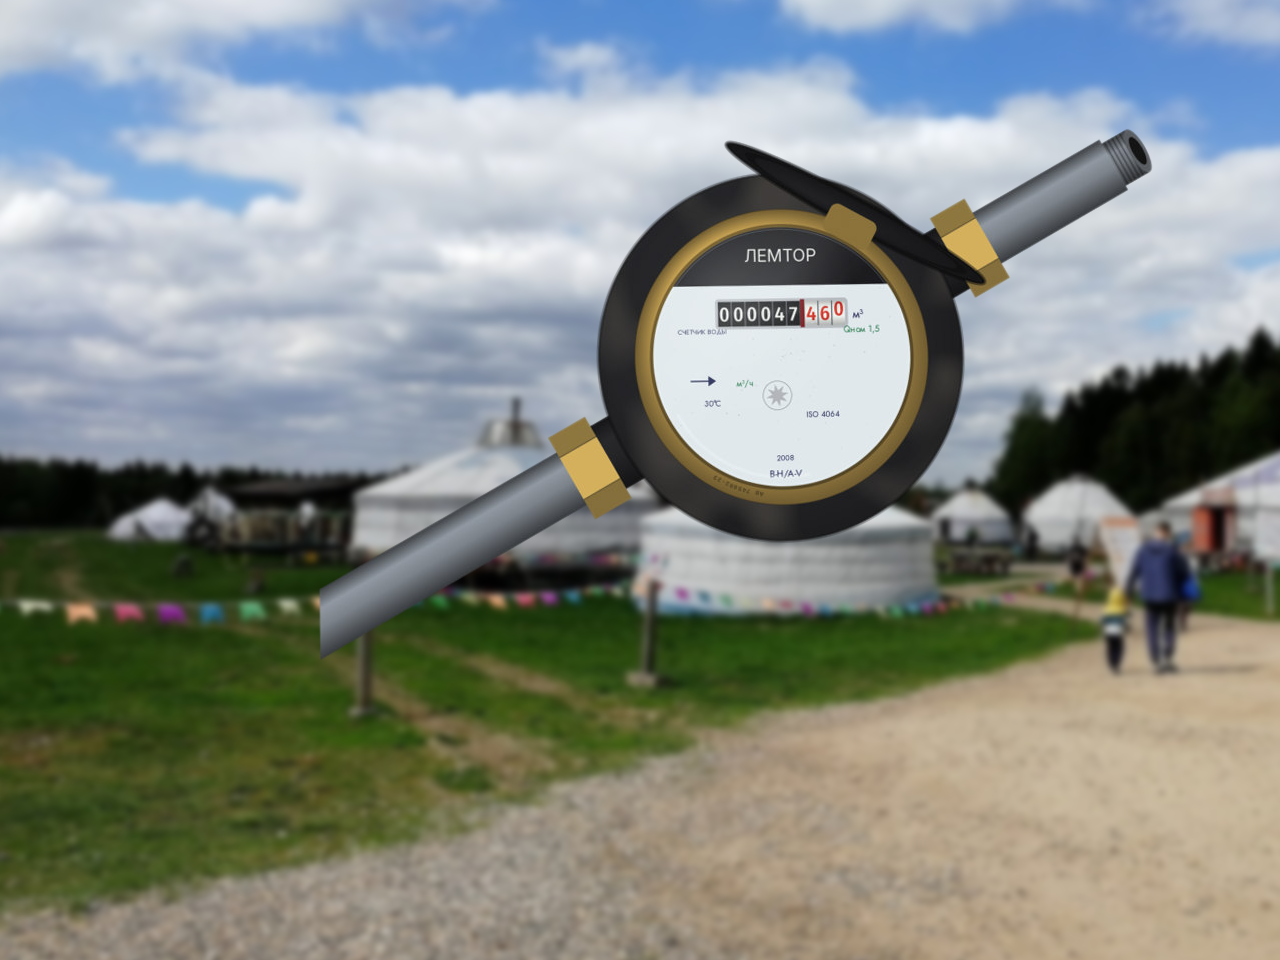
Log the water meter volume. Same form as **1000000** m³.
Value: **47.460** m³
